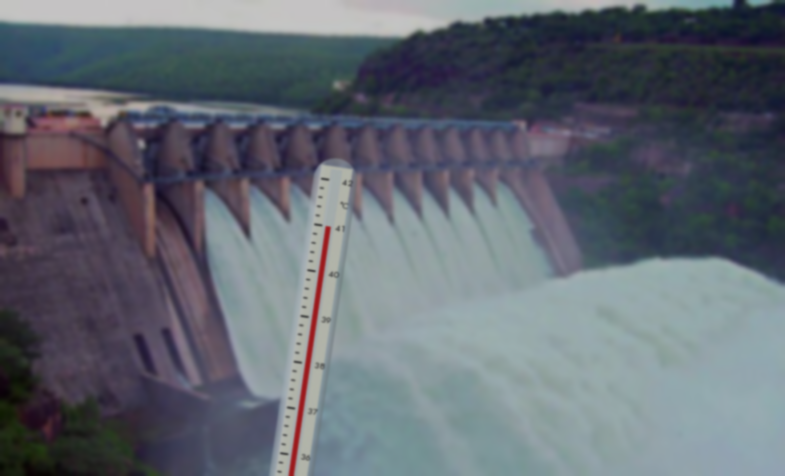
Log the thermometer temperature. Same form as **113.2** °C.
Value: **41** °C
